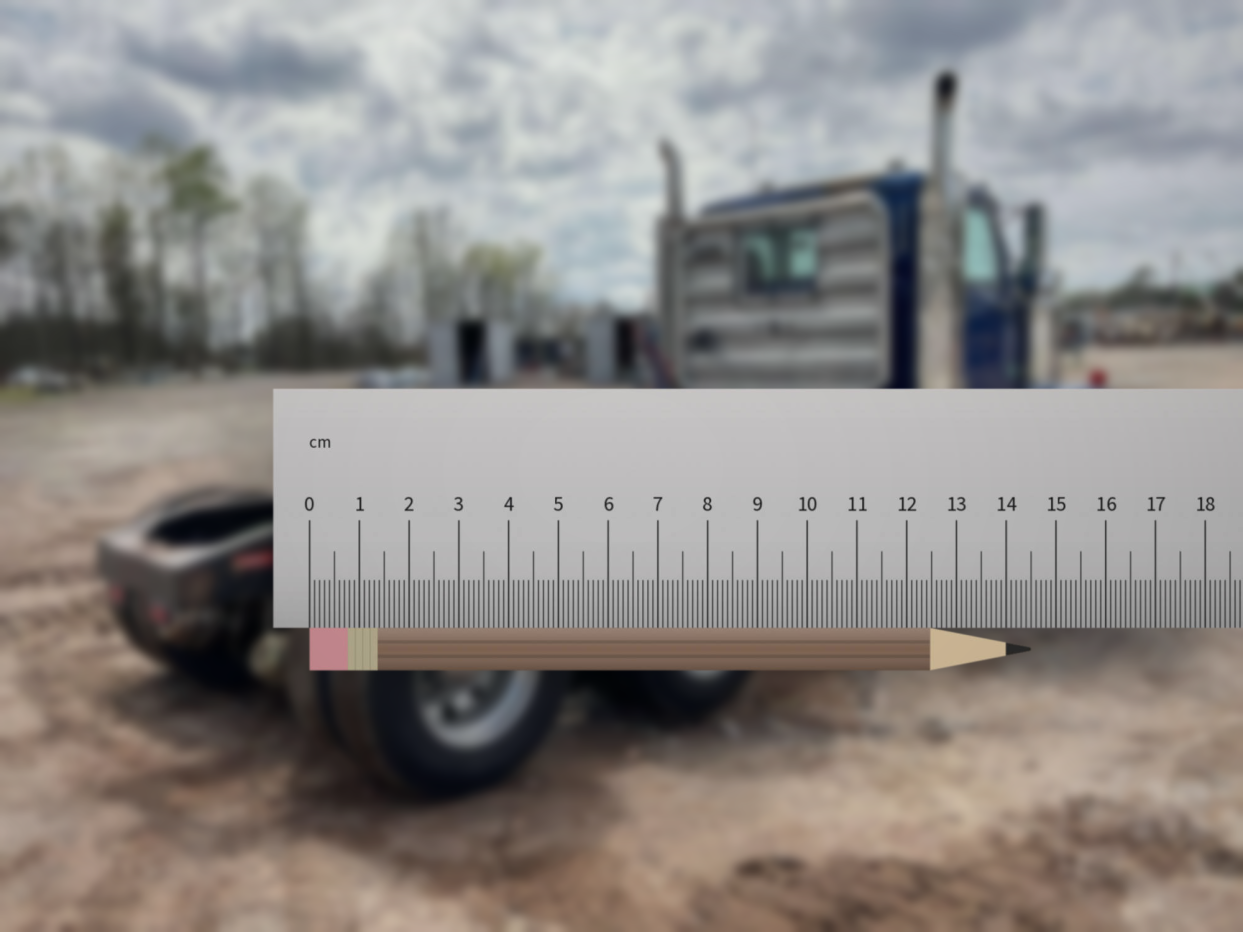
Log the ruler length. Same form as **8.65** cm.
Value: **14.5** cm
